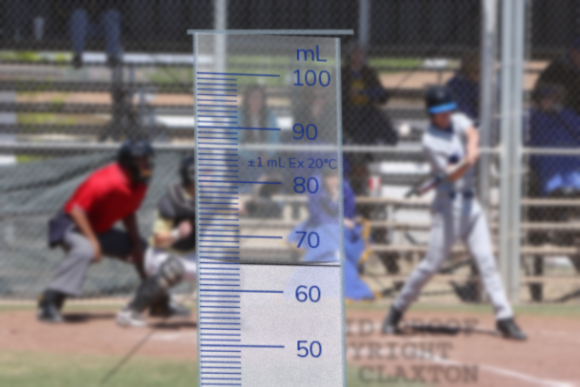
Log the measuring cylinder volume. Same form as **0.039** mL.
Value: **65** mL
